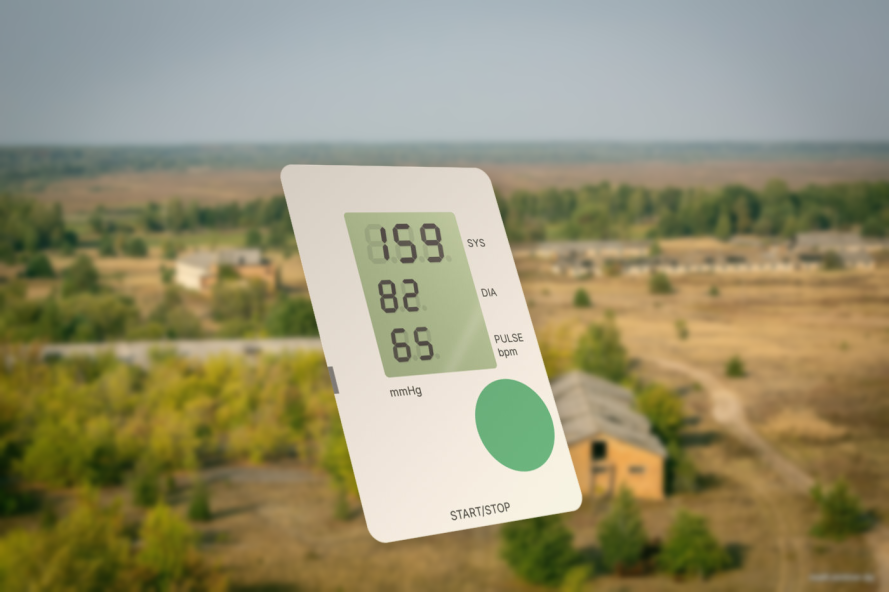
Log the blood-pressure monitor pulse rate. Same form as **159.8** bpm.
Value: **65** bpm
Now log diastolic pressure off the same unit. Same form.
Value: **82** mmHg
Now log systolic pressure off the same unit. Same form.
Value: **159** mmHg
